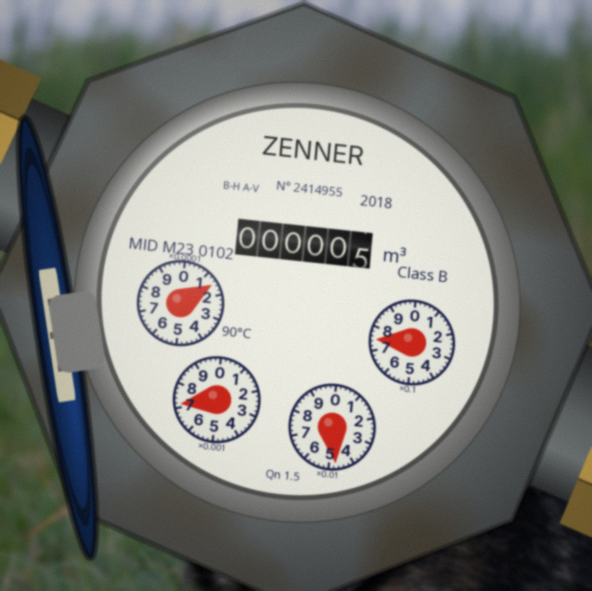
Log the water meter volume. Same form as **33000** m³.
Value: **4.7471** m³
